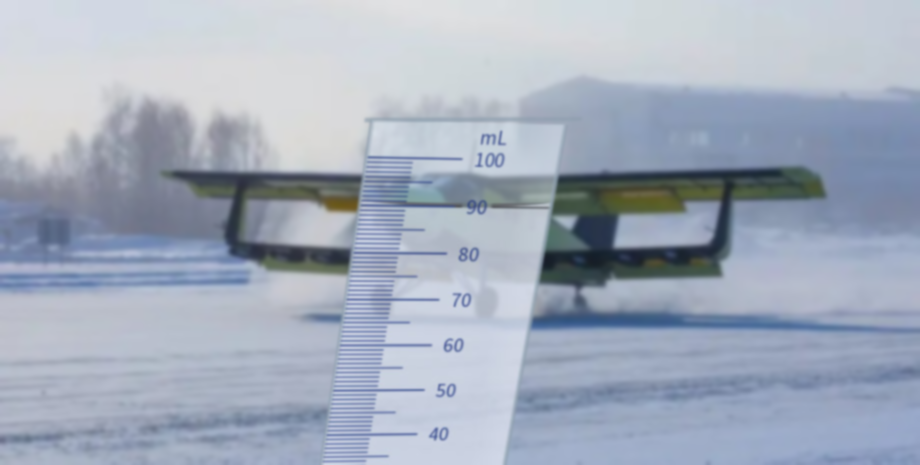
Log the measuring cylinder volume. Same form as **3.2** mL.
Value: **90** mL
